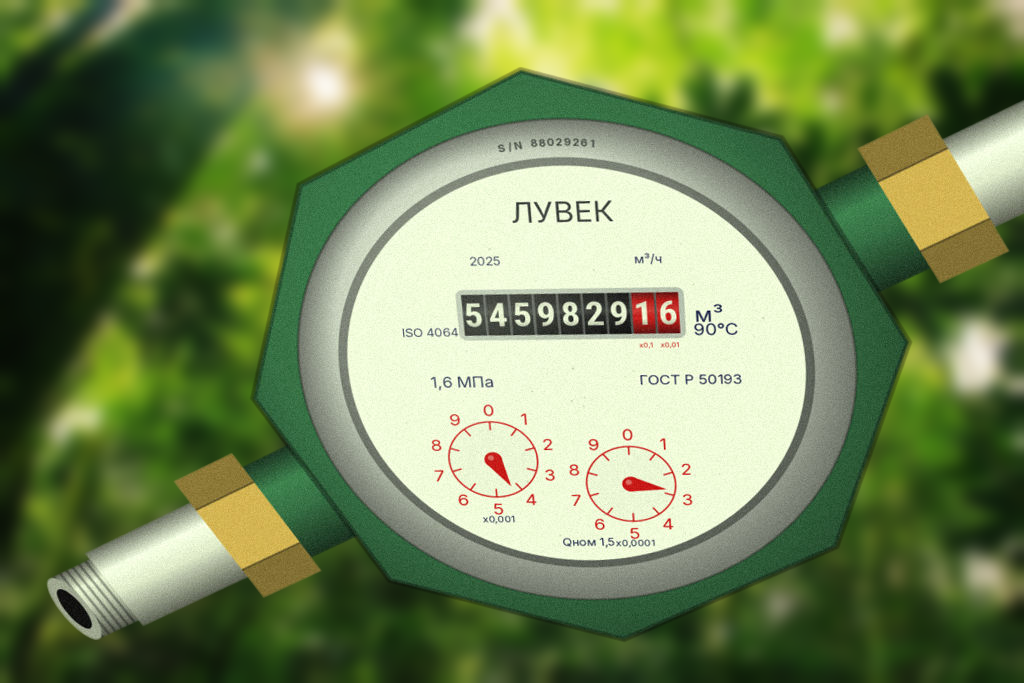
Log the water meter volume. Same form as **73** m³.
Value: **5459829.1642** m³
